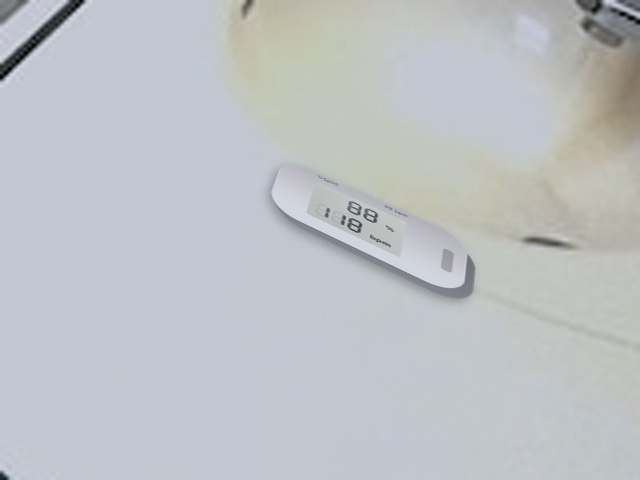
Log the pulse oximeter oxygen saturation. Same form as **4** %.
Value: **88** %
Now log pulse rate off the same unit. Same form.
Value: **118** bpm
